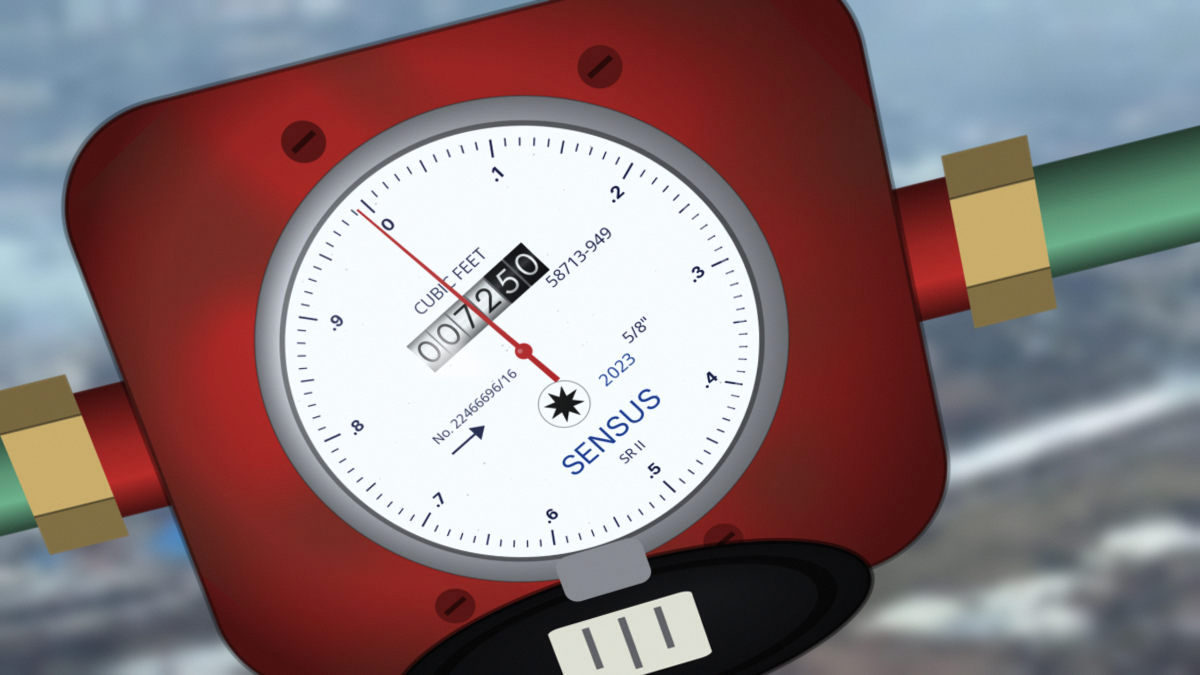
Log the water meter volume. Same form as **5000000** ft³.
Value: **7249.99** ft³
